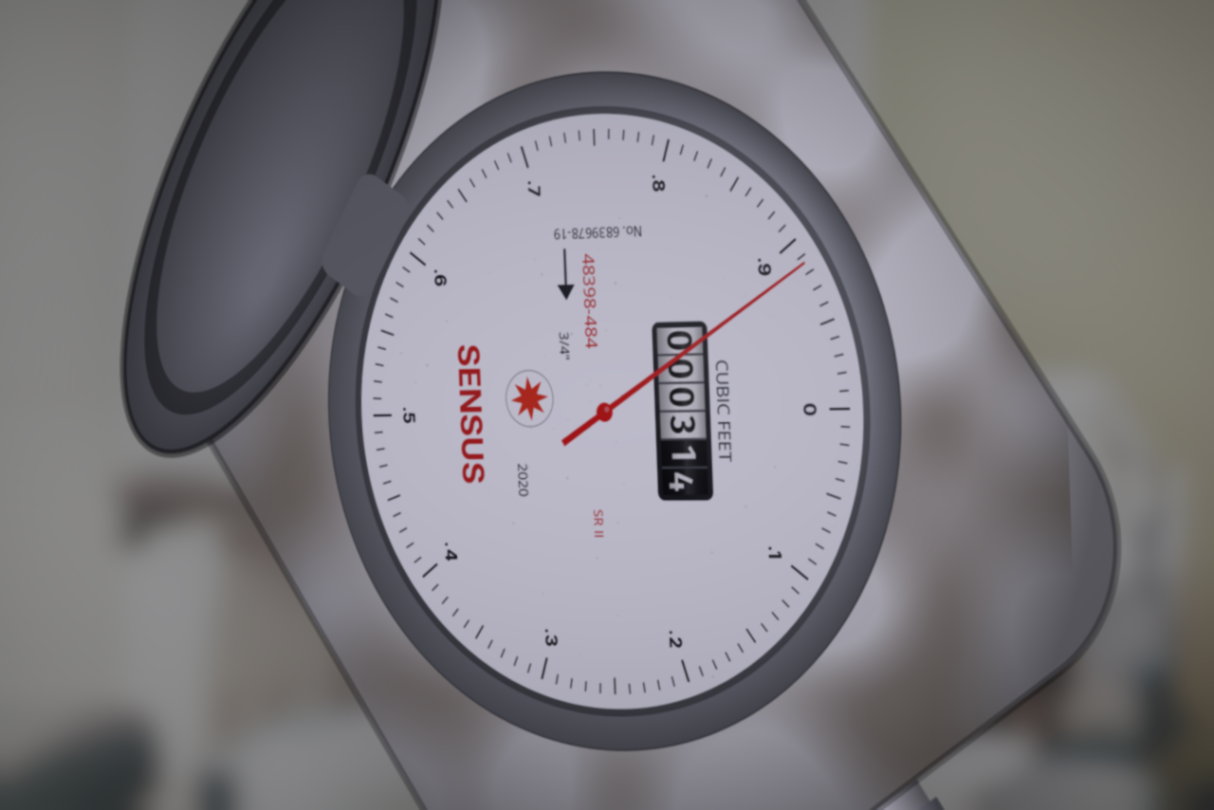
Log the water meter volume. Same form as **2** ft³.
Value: **313.91** ft³
